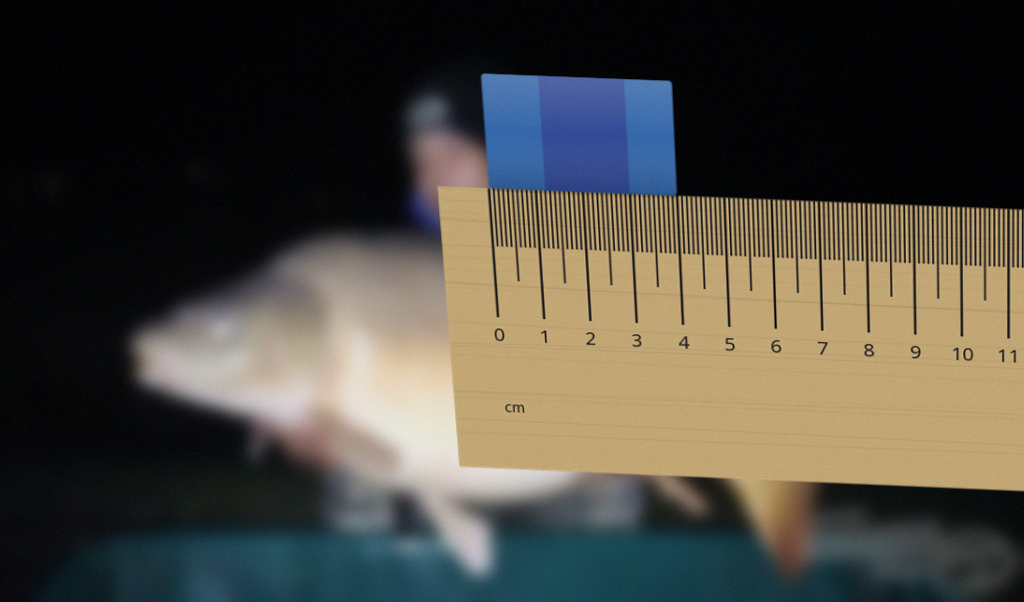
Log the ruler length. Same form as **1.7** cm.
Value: **4** cm
